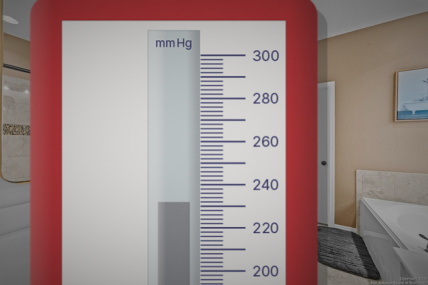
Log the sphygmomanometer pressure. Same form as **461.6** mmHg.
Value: **232** mmHg
